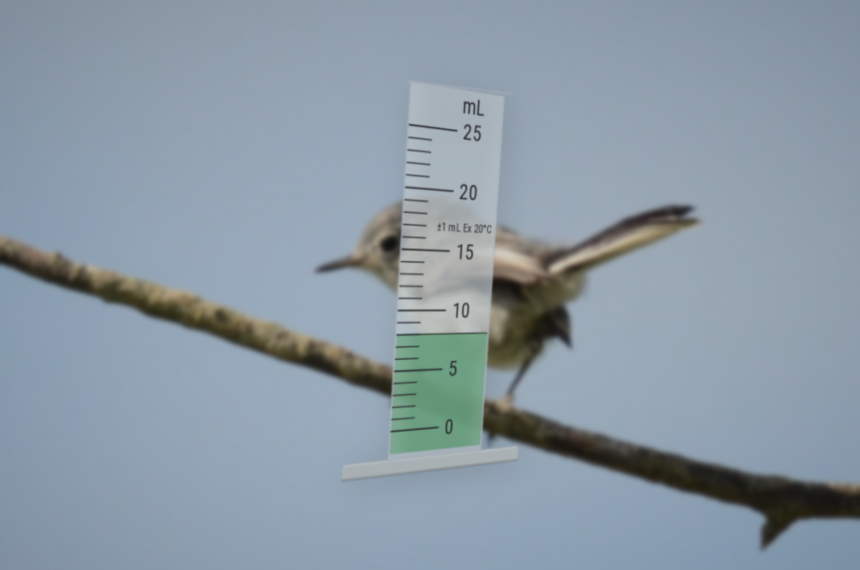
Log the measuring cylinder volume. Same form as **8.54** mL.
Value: **8** mL
